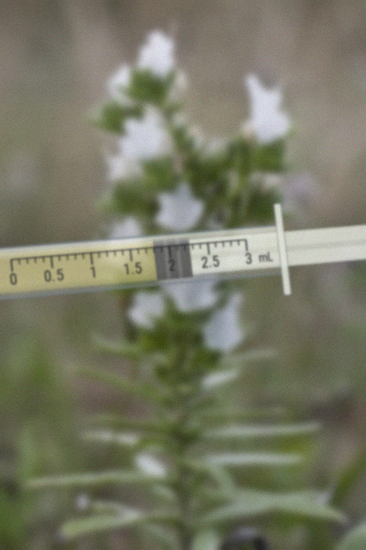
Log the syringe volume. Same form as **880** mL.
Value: **1.8** mL
